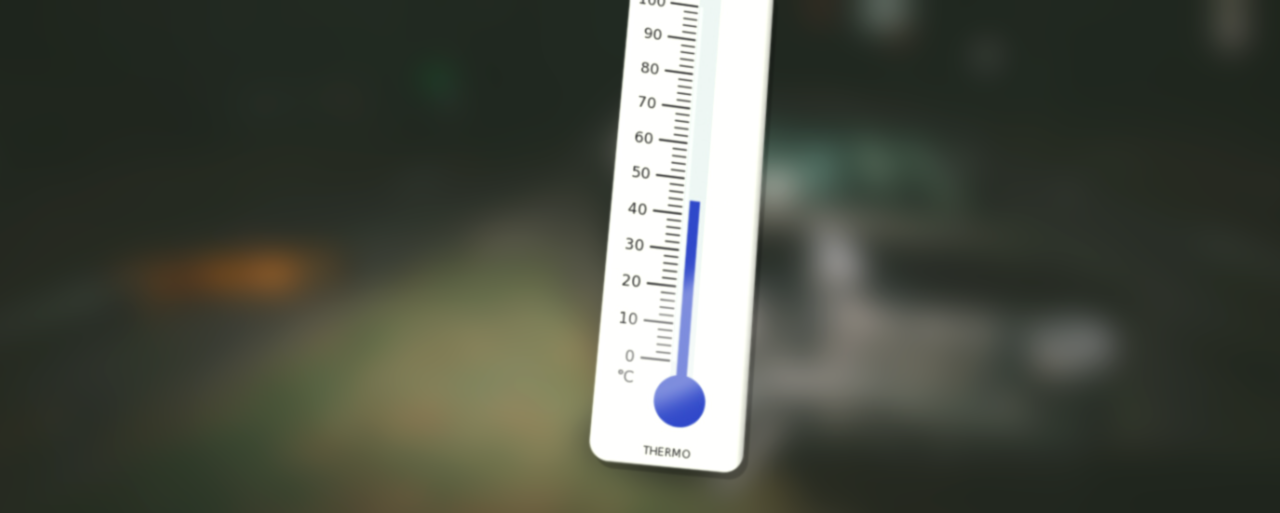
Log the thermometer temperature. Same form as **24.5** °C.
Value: **44** °C
